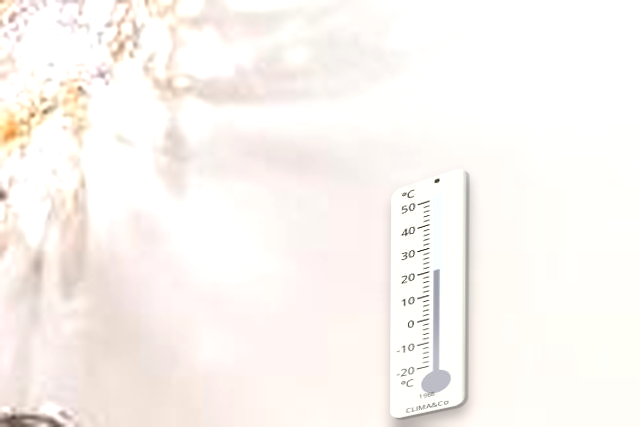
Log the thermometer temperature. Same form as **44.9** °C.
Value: **20** °C
